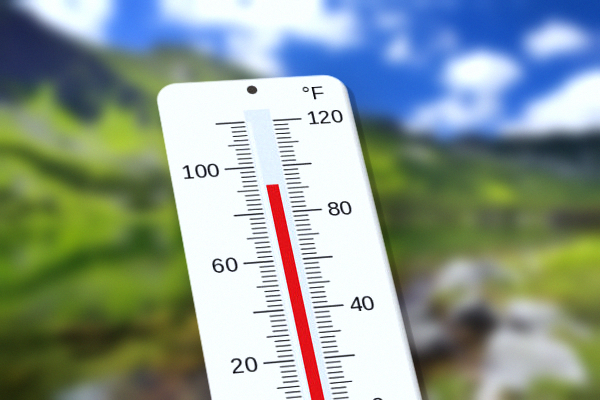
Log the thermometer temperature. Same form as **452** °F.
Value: **92** °F
